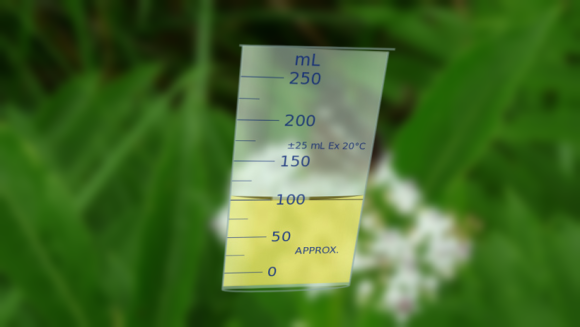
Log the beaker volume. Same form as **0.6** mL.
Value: **100** mL
